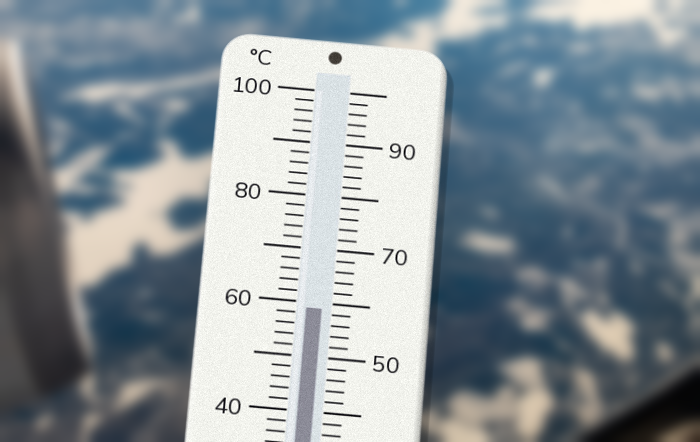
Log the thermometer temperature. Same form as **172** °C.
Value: **59** °C
